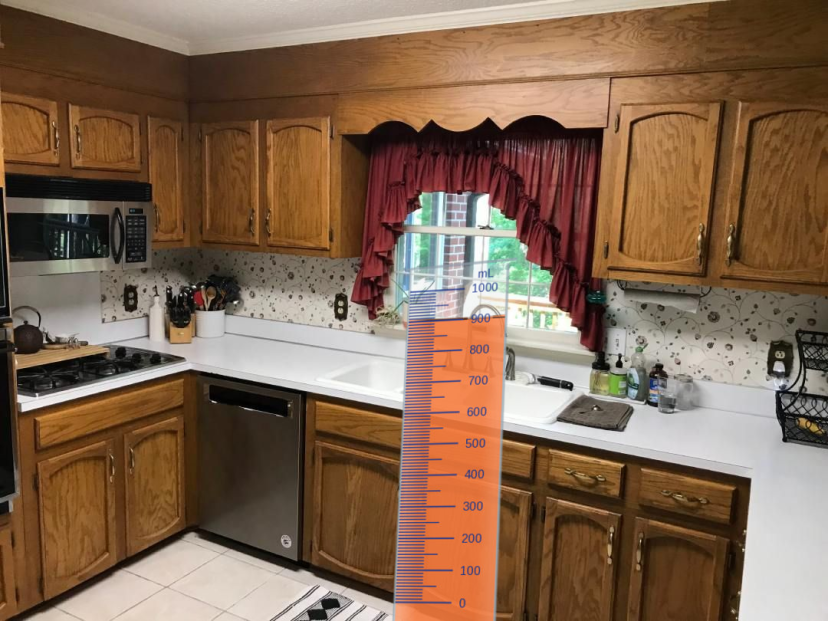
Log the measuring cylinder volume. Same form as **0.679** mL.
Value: **900** mL
